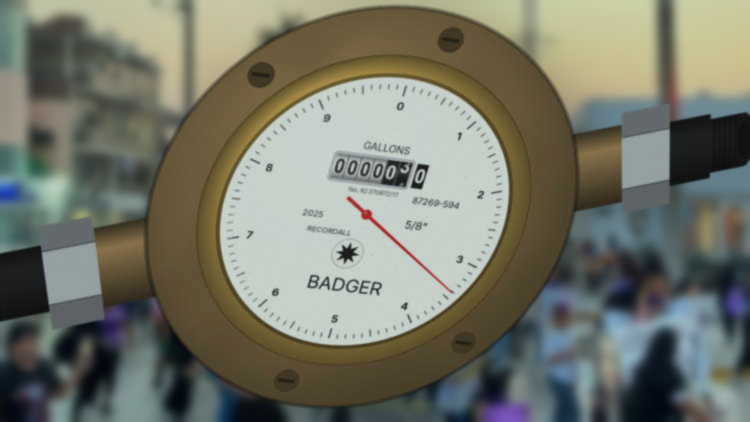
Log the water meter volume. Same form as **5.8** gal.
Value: **33.4** gal
